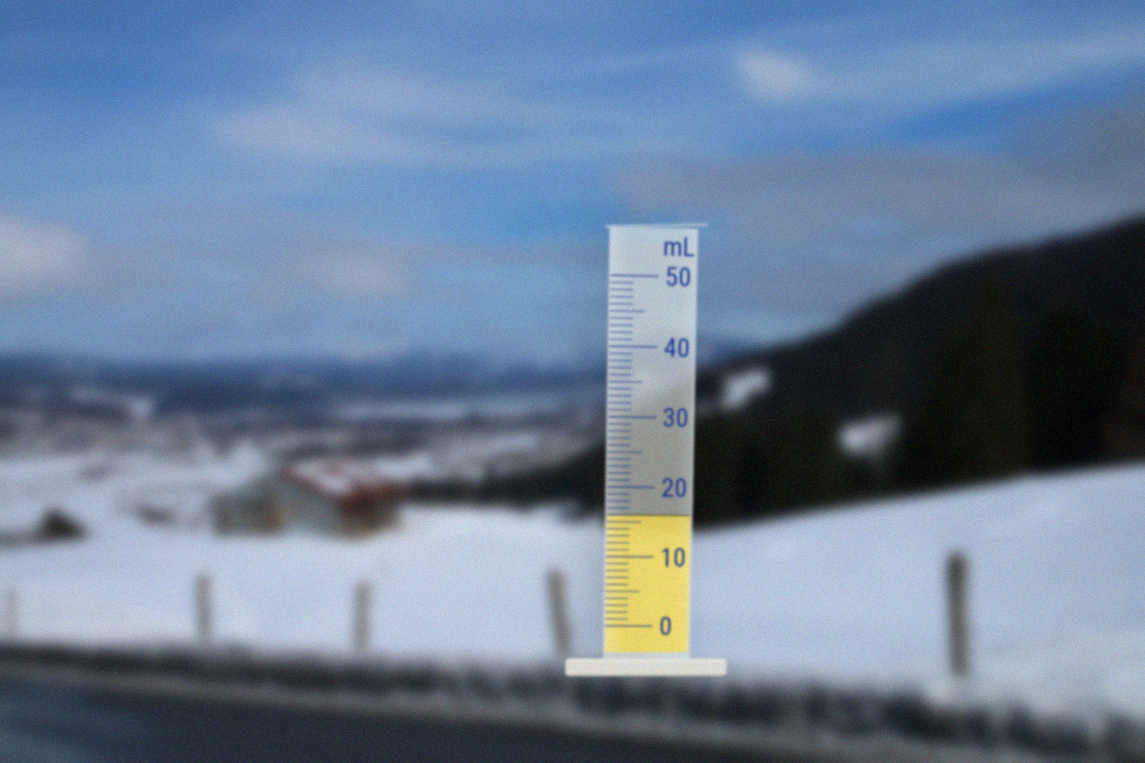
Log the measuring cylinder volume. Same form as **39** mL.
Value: **16** mL
